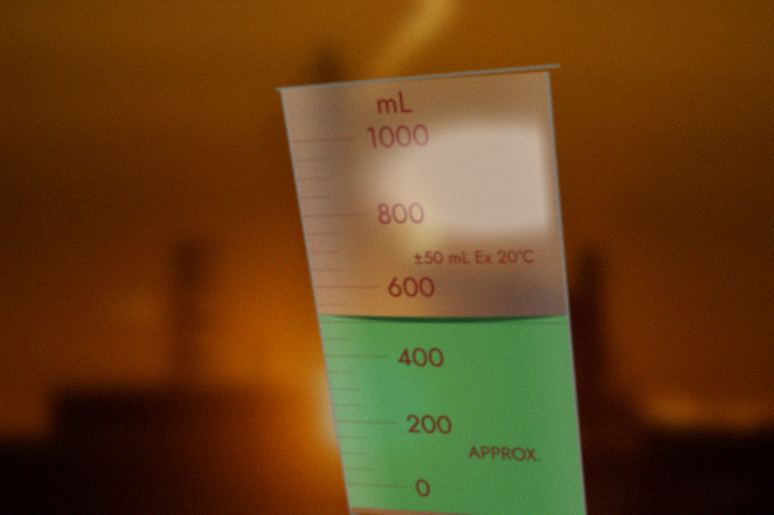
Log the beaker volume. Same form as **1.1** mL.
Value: **500** mL
